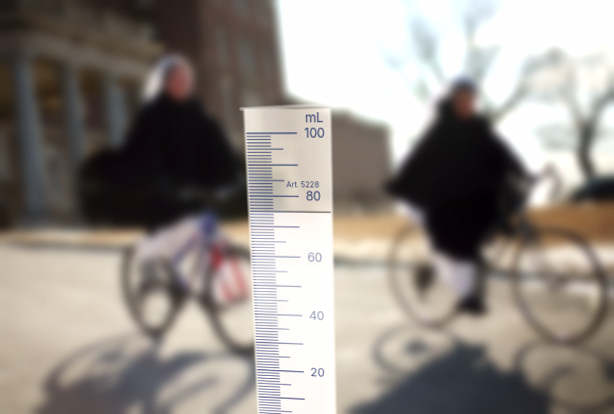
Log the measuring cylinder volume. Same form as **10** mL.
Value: **75** mL
